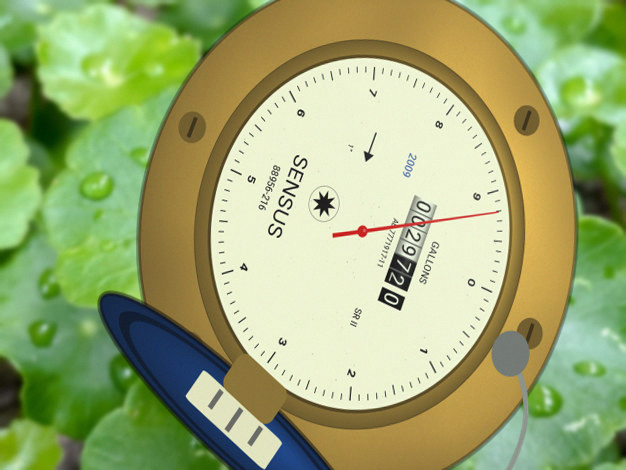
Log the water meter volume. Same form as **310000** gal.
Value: **29719.2** gal
